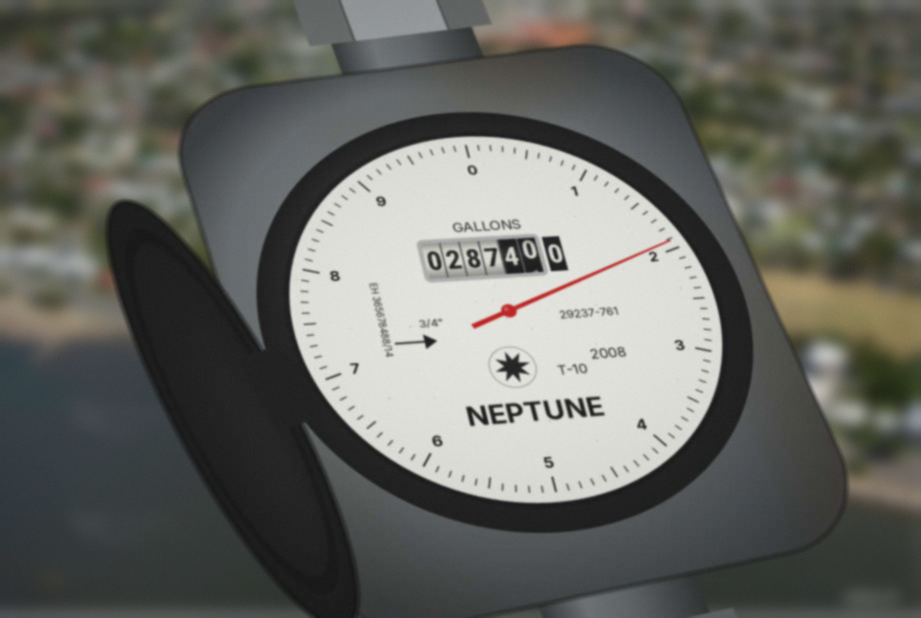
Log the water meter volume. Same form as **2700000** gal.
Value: **287401.9** gal
